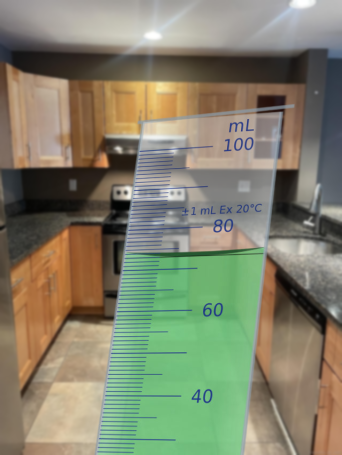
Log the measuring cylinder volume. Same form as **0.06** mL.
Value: **73** mL
